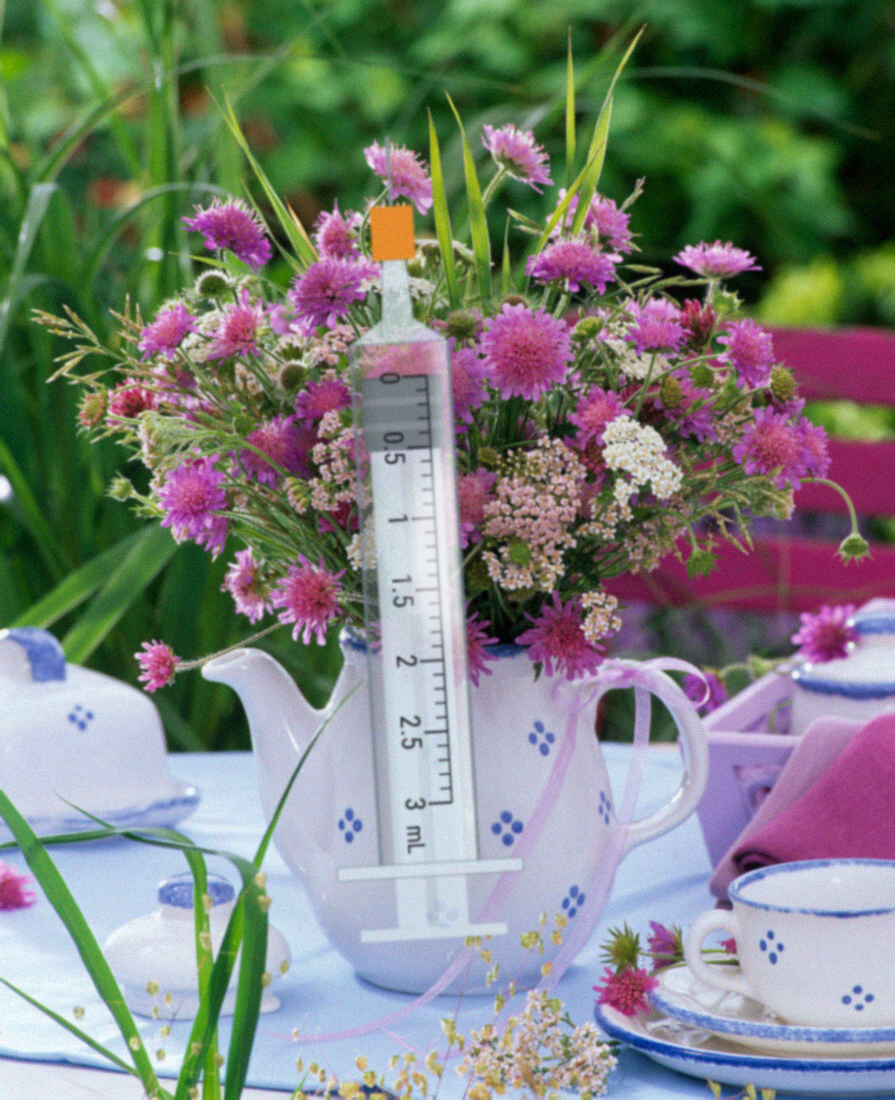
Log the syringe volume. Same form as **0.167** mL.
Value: **0** mL
